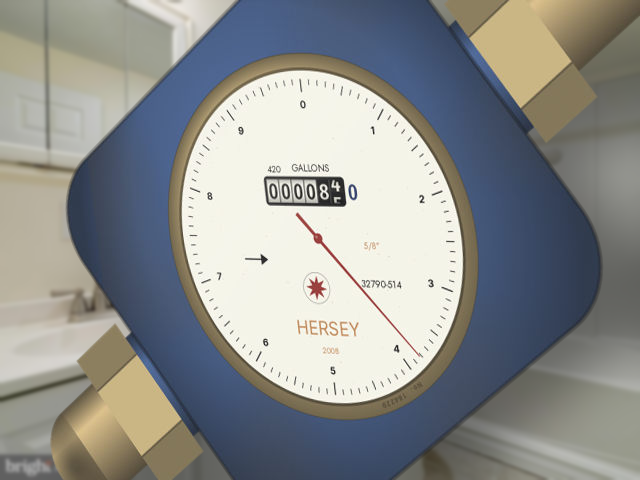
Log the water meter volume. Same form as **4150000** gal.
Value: **843.8** gal
